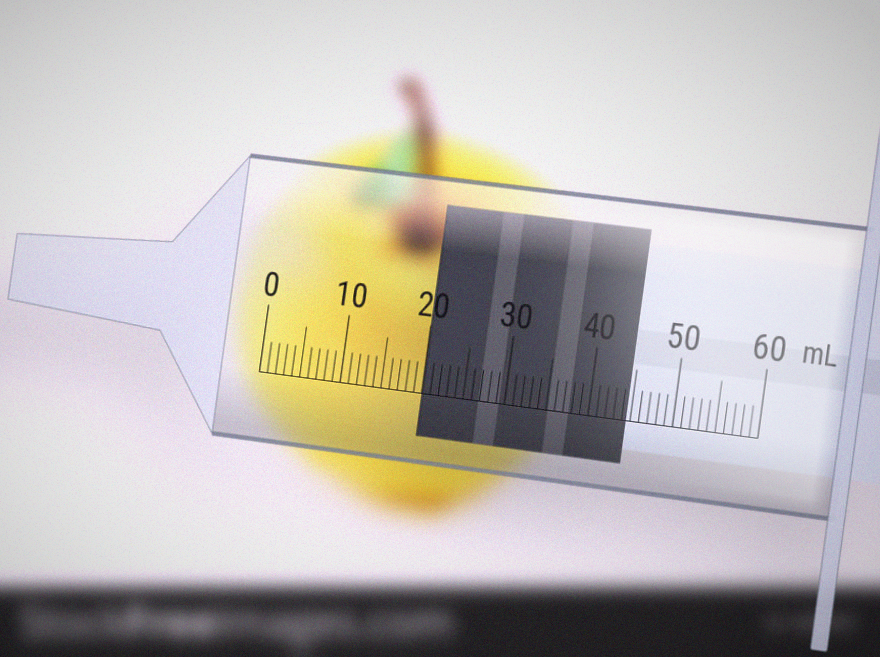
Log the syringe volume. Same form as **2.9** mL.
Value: **20** mL
